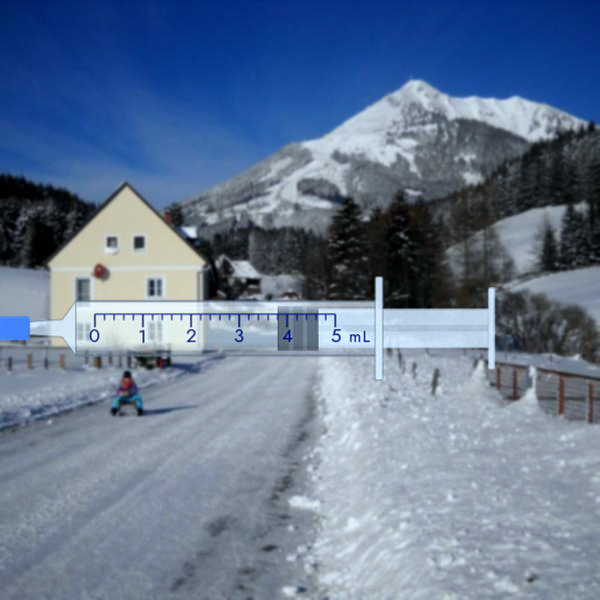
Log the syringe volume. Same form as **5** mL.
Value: **3.8** mL
